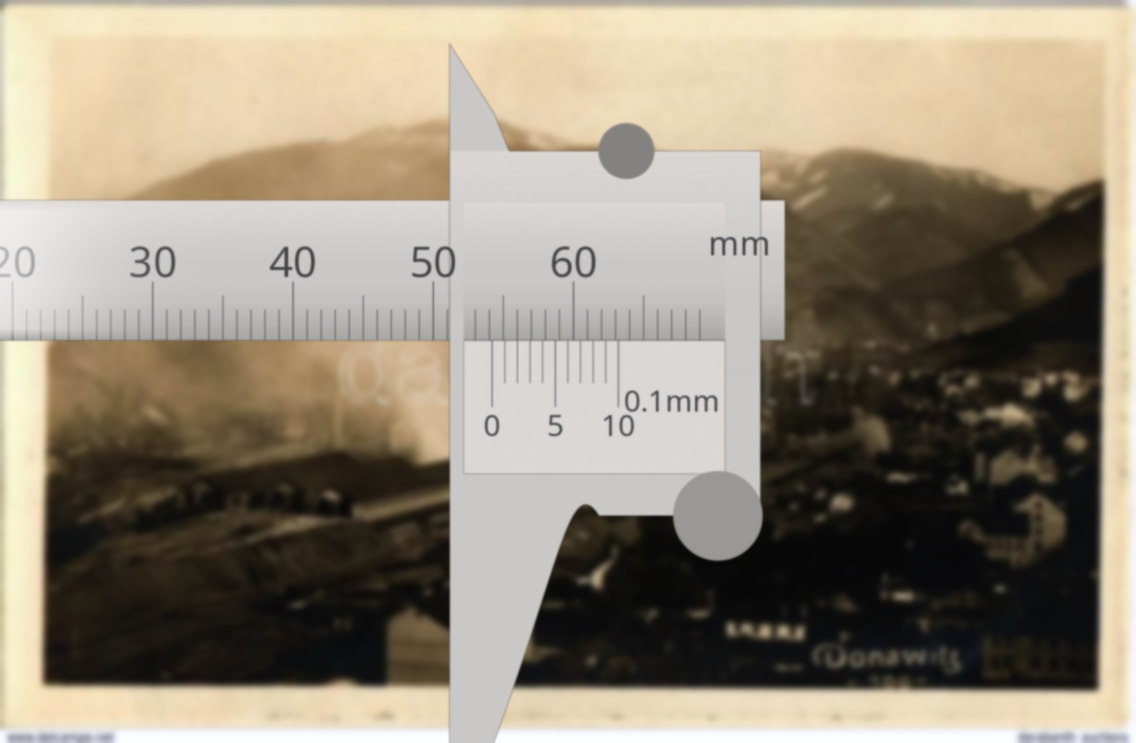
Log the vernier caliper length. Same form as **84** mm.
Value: **54.2** mm
